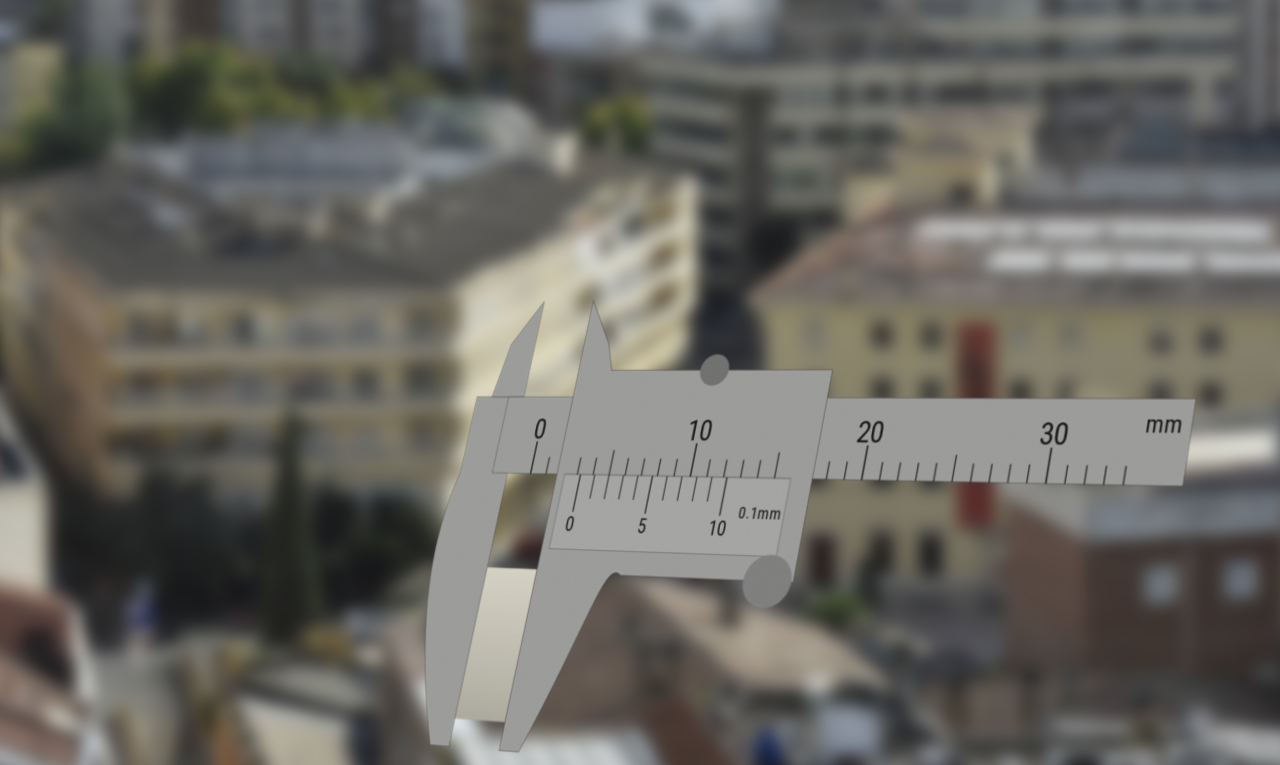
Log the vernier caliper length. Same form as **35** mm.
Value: **3.2** mm
